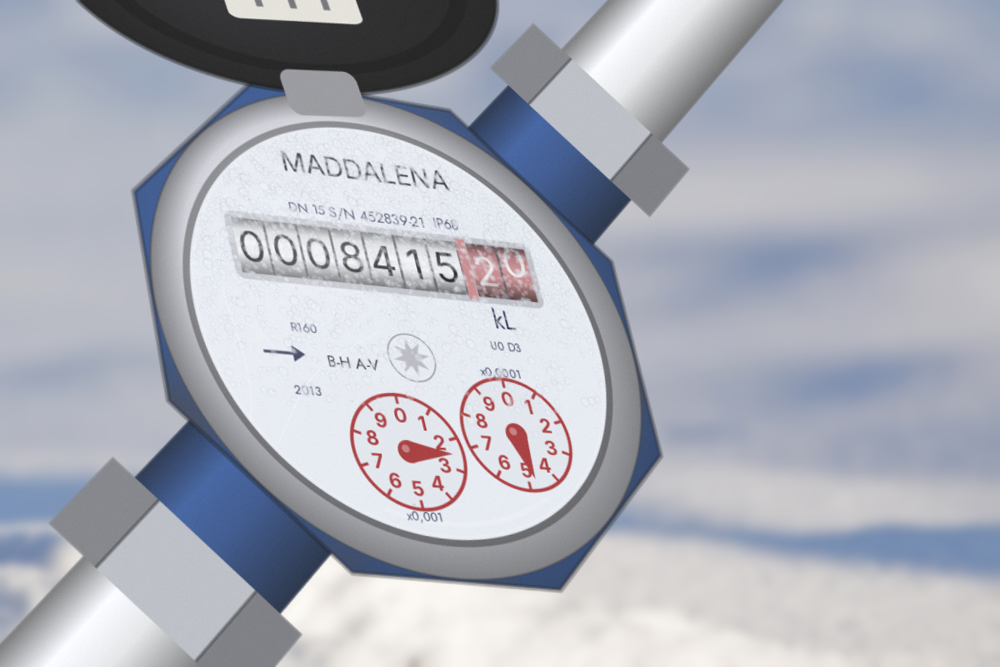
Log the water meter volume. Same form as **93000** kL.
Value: **8415.2024** kL
